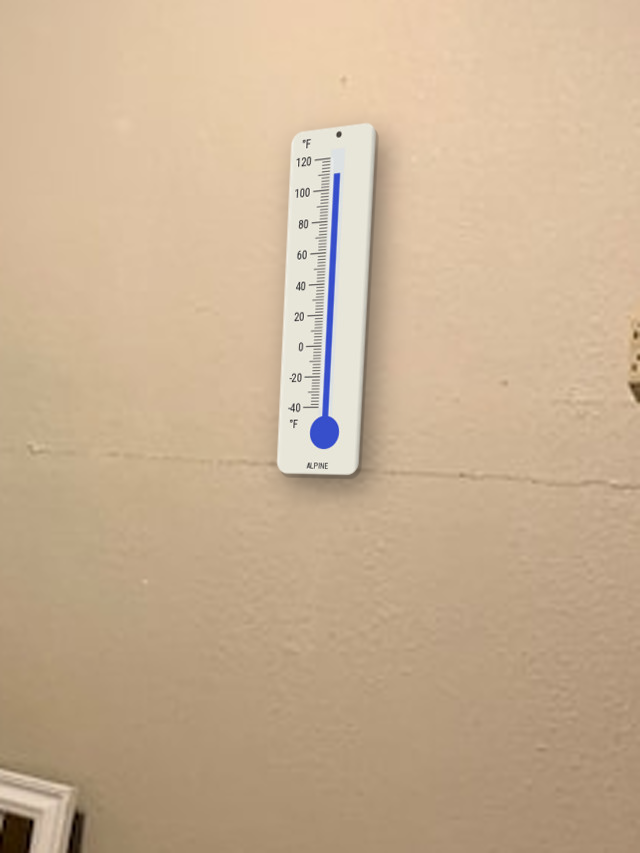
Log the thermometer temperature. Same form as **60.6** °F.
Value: **110** °F
